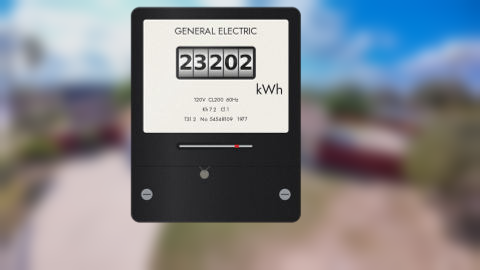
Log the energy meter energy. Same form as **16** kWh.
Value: **23202** kWh
